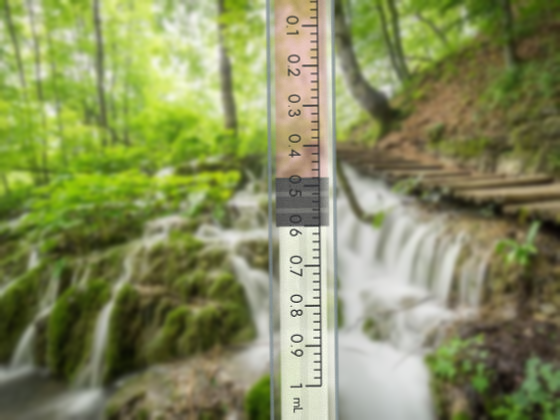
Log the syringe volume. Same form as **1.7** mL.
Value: **0.48** mL
